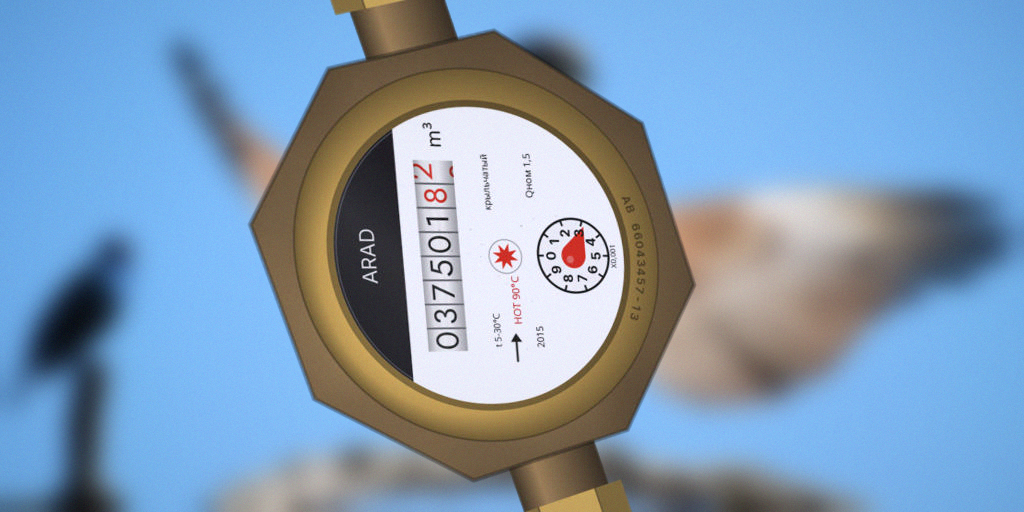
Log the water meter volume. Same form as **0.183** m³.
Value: **37501.823** m³
